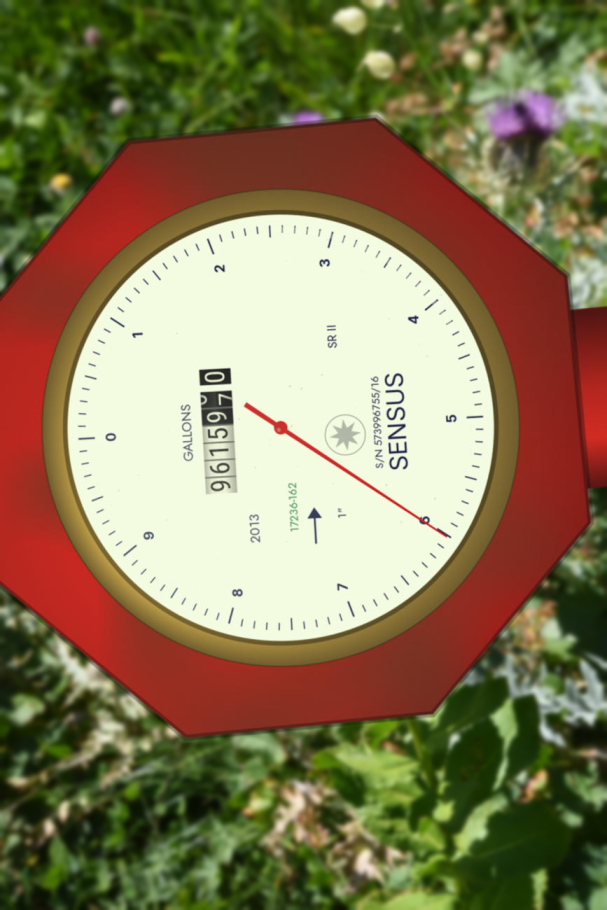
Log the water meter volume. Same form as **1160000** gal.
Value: **9615966.0** gal
